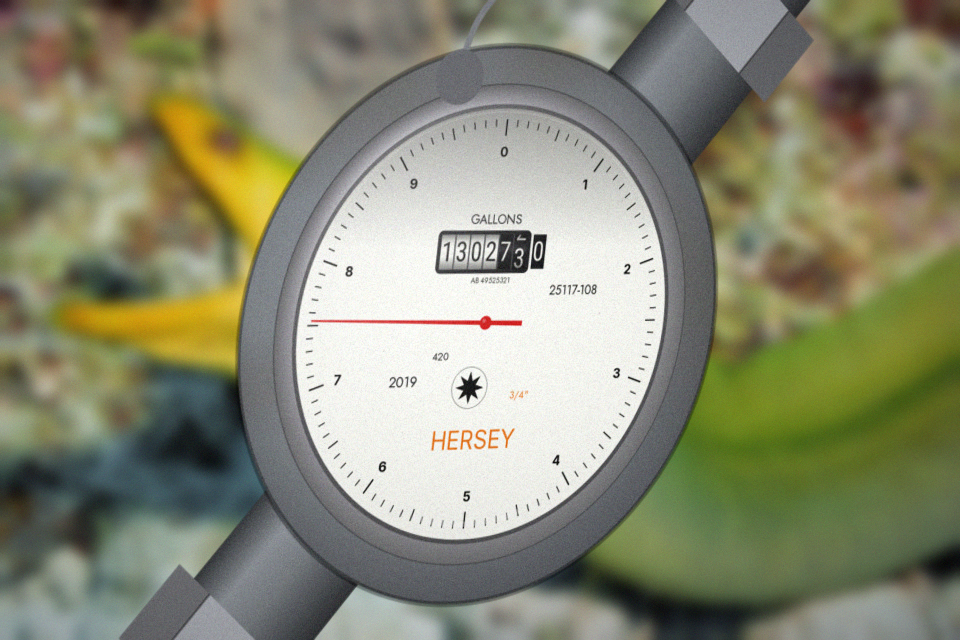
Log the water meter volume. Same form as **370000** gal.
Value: **1302727.5** gal
